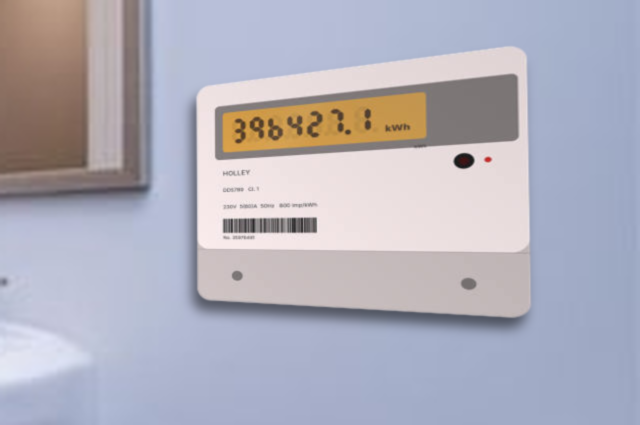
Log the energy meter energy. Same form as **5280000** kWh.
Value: **396427.1** kWh
